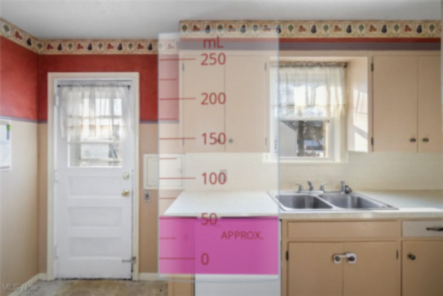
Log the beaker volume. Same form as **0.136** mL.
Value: **50** mL
